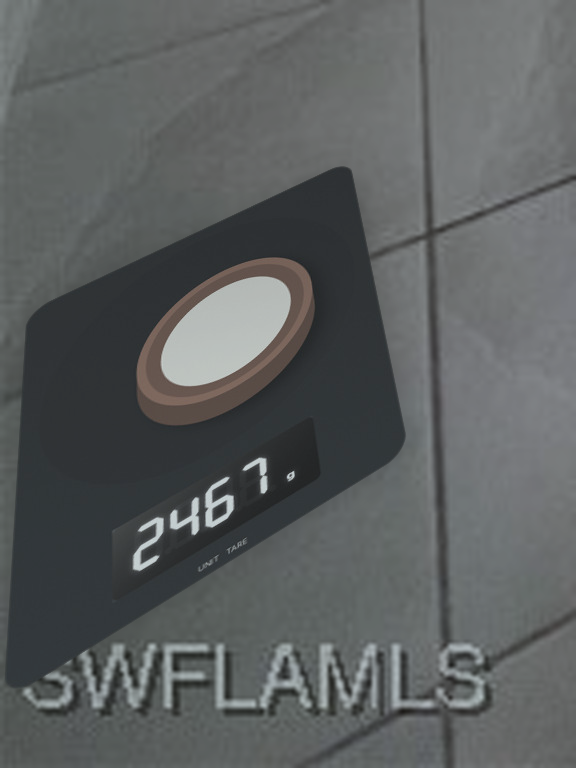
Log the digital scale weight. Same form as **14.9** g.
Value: **2467** g
